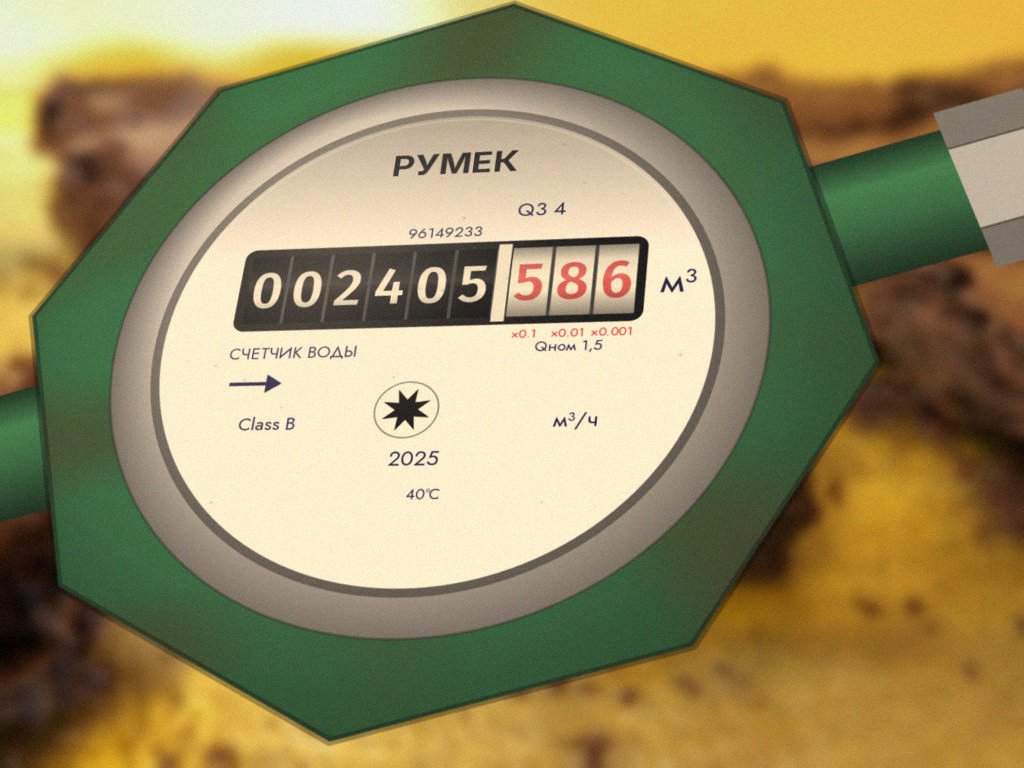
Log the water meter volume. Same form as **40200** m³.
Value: **2405.586** m³
